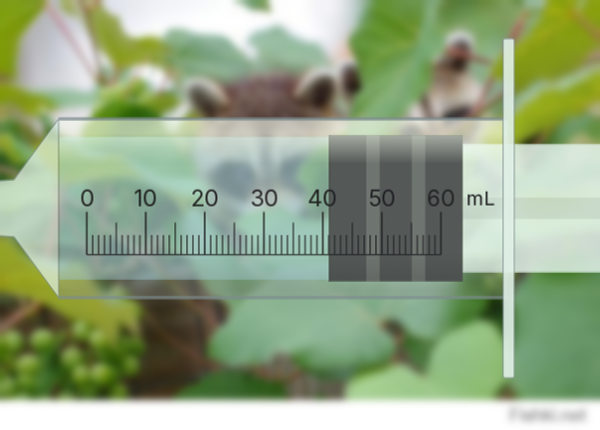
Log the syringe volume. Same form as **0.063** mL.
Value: **41** mL
